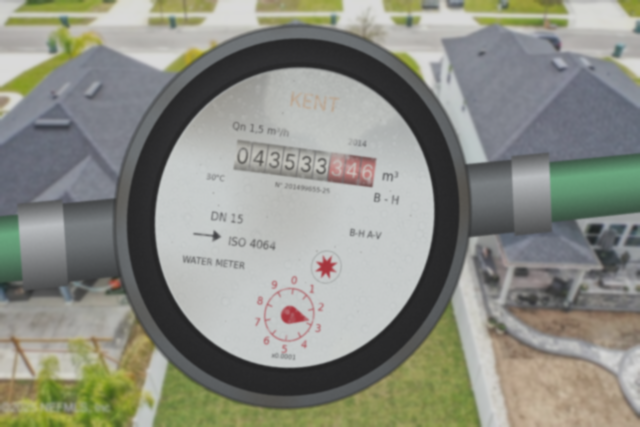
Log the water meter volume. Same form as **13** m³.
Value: **43533.3462** m³
